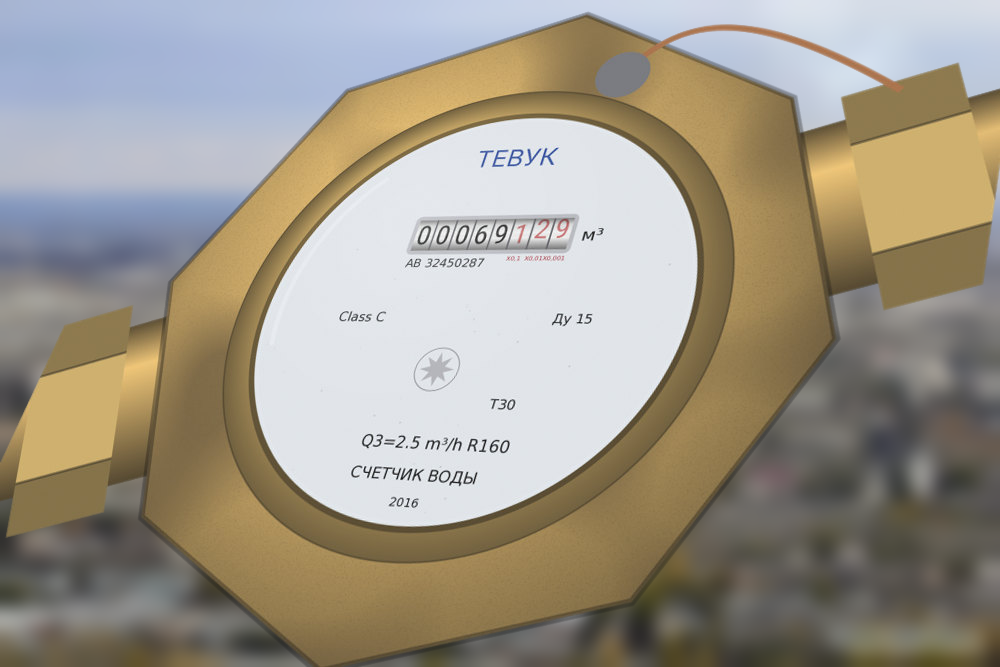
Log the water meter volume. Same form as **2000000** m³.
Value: **69.129** m³
